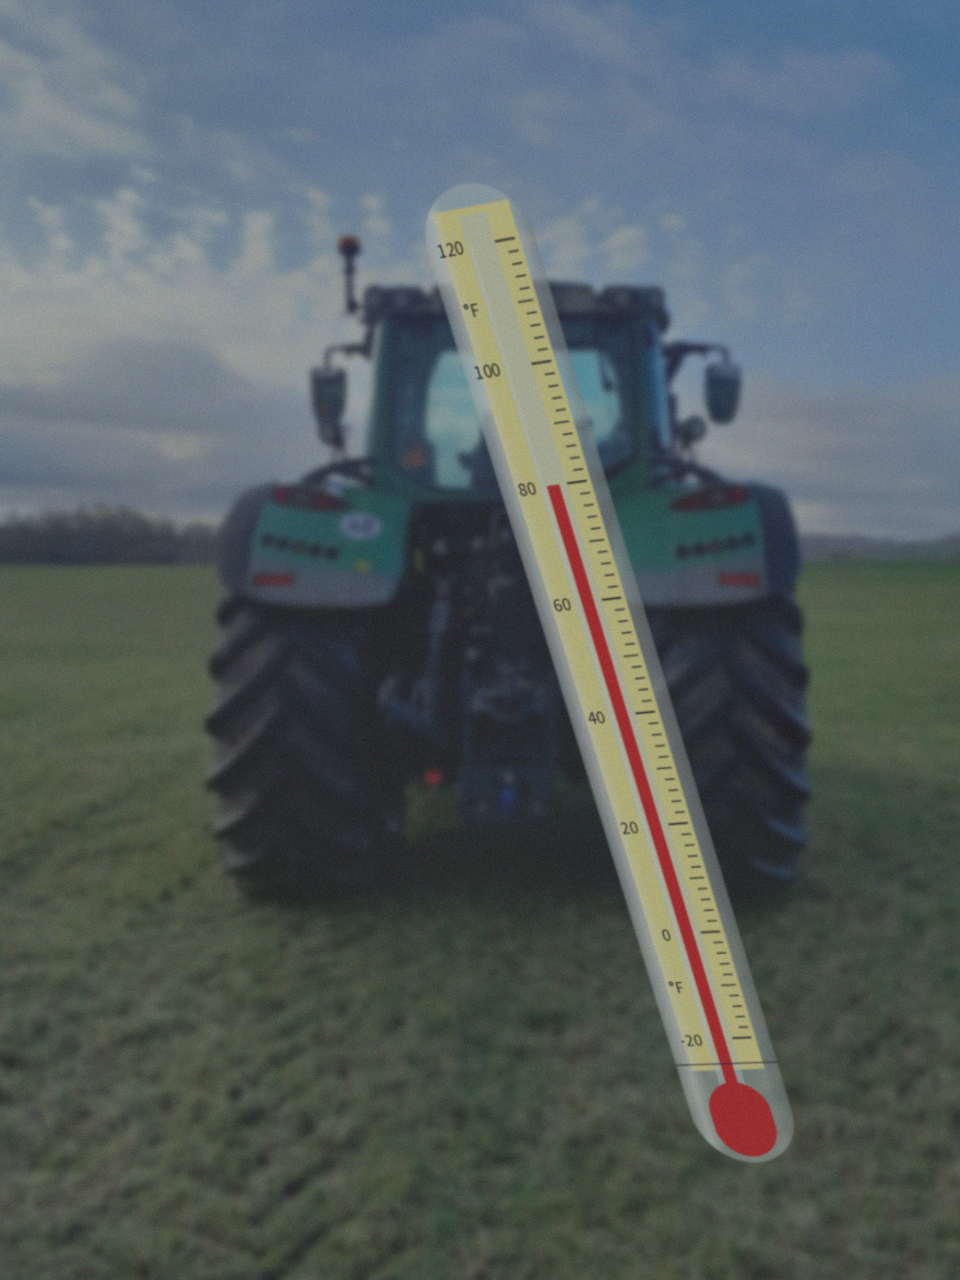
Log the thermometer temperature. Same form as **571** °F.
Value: **80** °F
